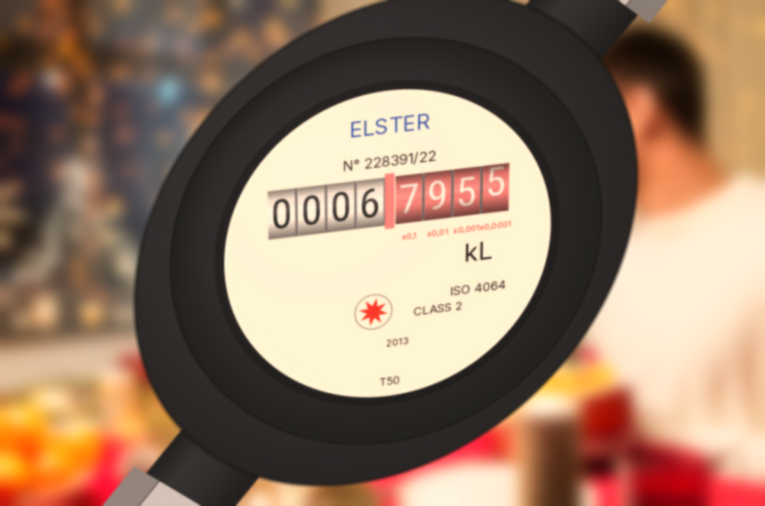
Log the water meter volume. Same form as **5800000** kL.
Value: **6.7955** kL
